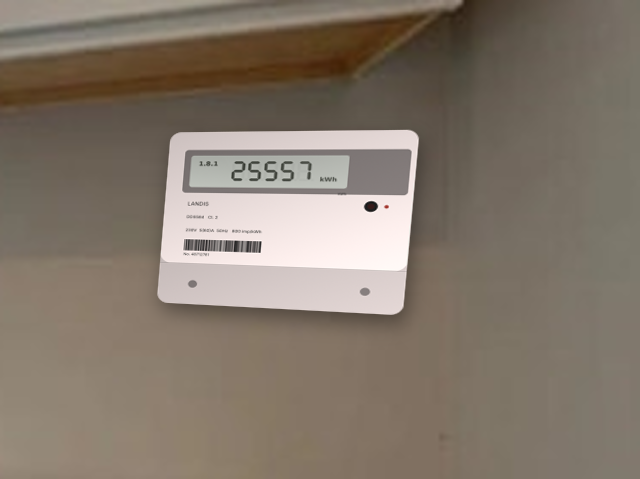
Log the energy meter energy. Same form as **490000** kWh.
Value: **25557** kWh
